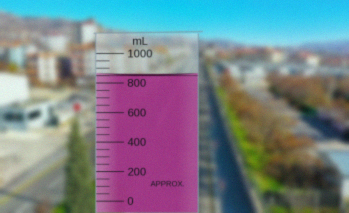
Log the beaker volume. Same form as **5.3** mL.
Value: **850** mL
